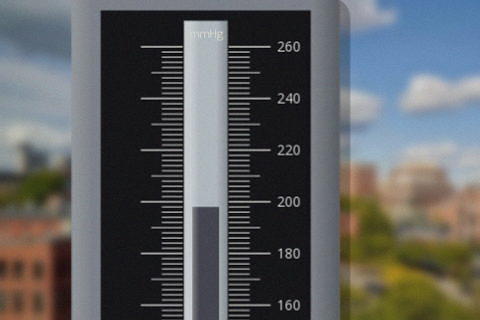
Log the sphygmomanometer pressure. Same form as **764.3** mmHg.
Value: **198** mmHg
